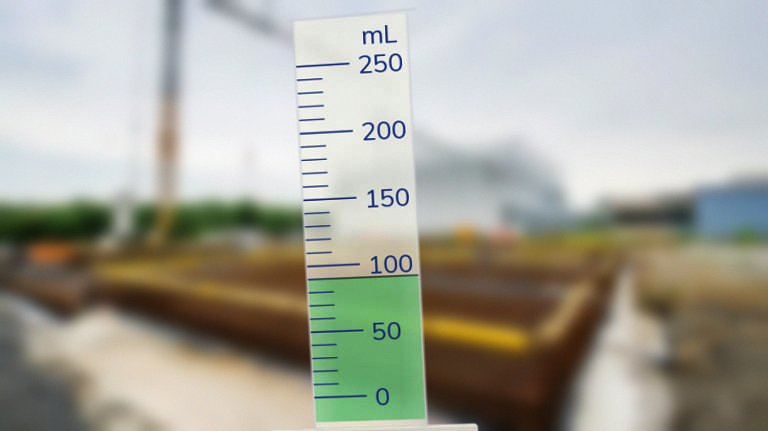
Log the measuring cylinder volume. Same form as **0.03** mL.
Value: **90** mL
